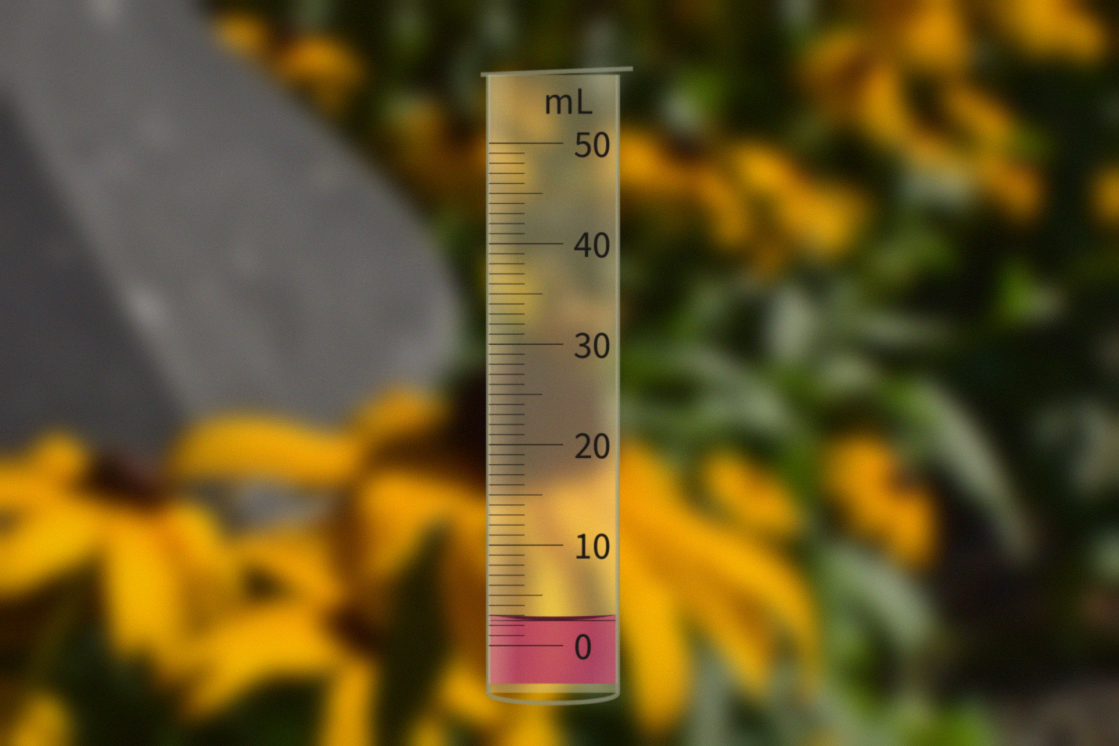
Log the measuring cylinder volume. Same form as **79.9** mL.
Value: **2.5** mL
